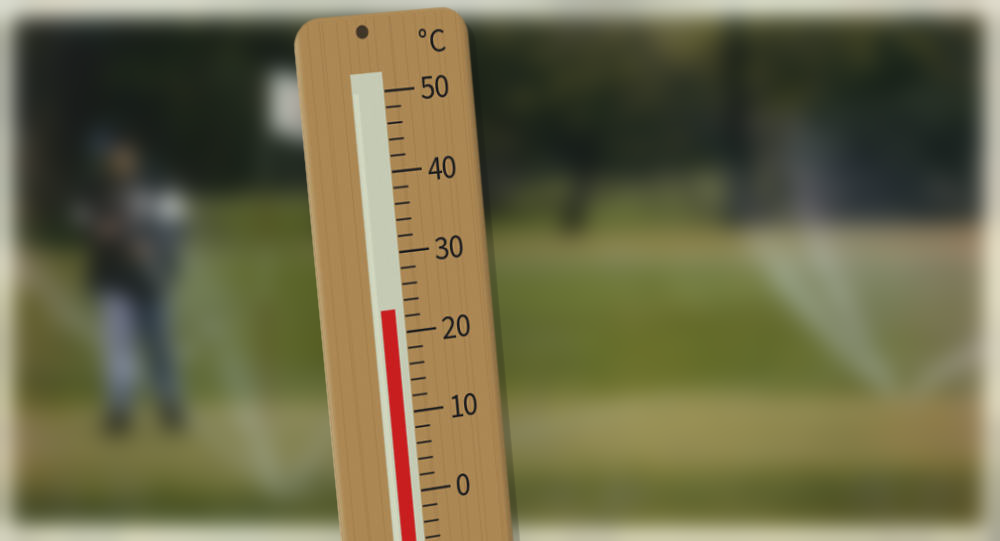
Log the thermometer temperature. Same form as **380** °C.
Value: **23** °C
